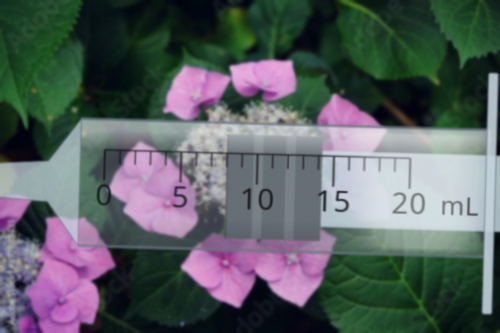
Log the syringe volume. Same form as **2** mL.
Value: **8** mL
